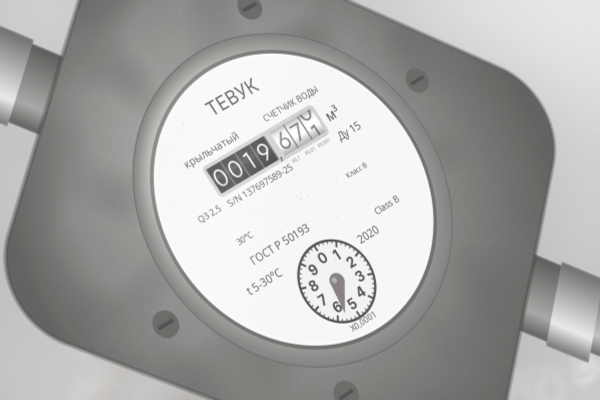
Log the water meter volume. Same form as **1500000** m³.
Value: **19.6705** m³
